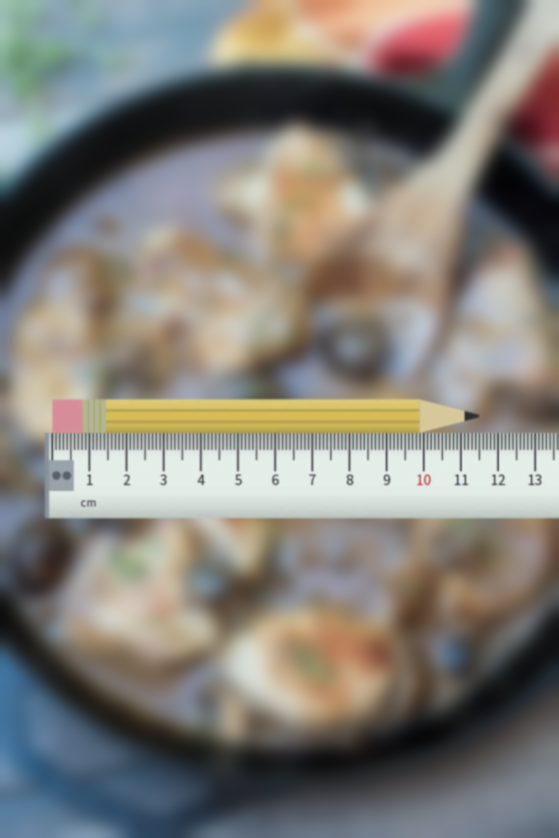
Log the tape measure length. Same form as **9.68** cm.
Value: **11.5** cm
